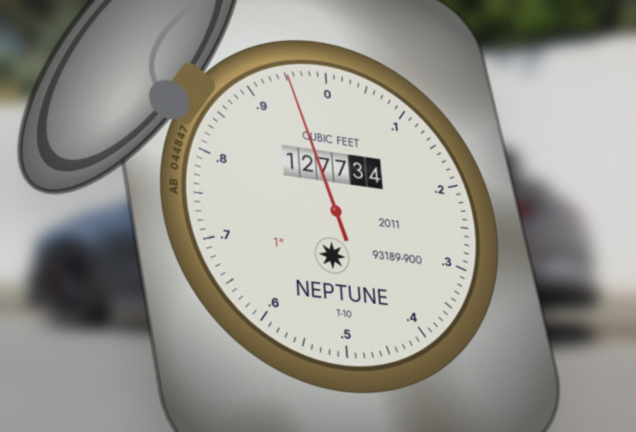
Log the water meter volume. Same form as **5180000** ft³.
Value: **127733.95** ft³
